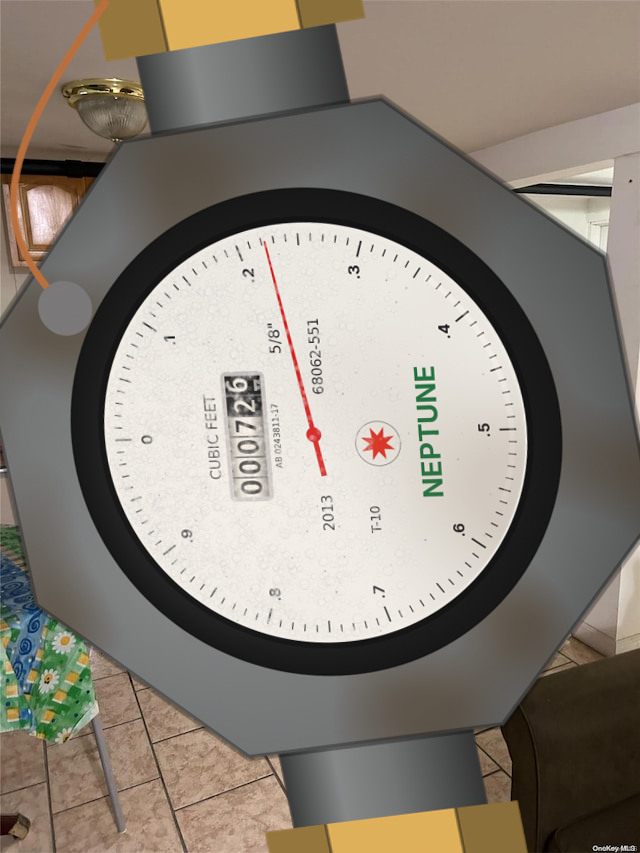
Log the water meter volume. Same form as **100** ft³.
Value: **726.22** ft³
